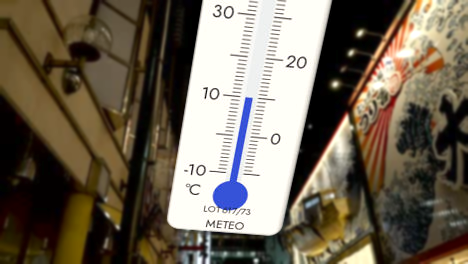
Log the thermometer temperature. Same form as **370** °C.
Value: **10** °C
